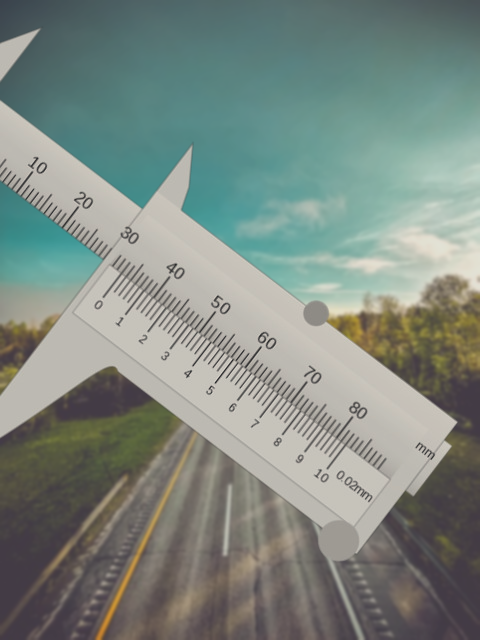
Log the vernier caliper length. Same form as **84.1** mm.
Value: **33.0** mm
